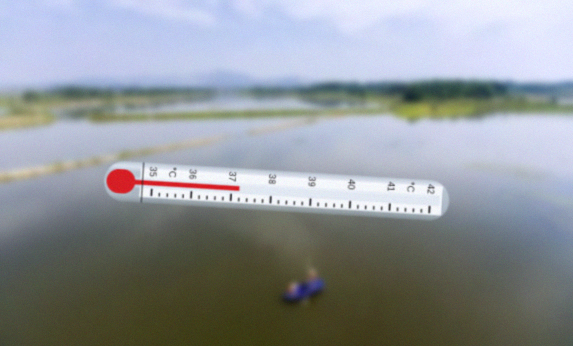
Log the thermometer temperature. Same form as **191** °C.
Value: **37.2** °C
